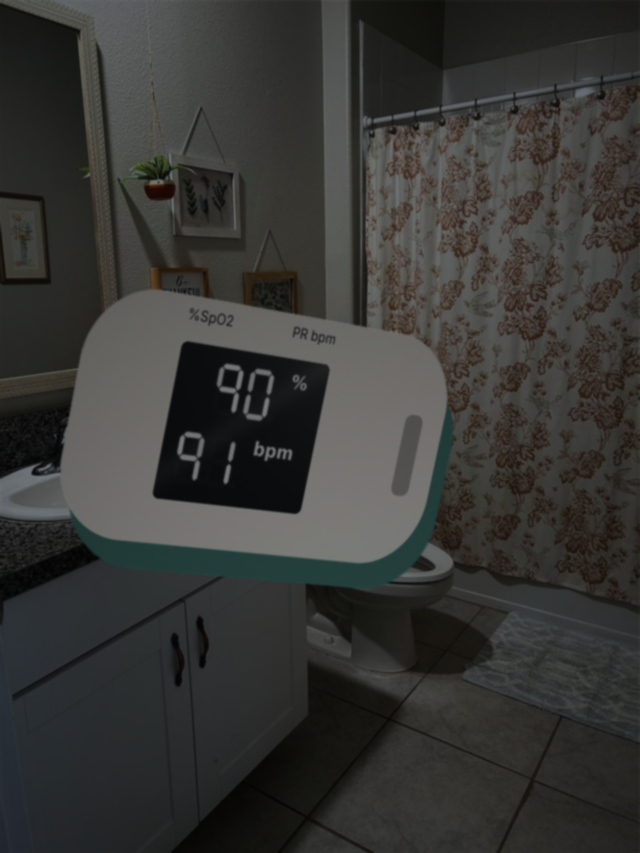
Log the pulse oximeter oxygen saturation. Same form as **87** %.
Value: **90** %
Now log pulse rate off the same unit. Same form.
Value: **91** bpm
